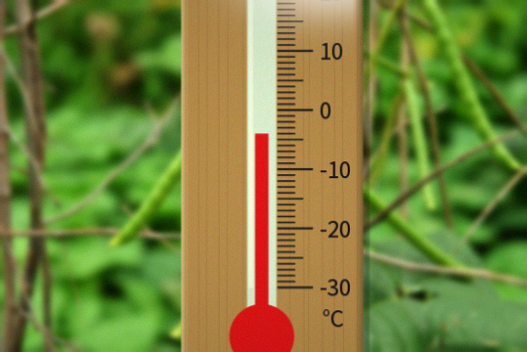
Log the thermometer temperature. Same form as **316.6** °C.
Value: **-4** °C
